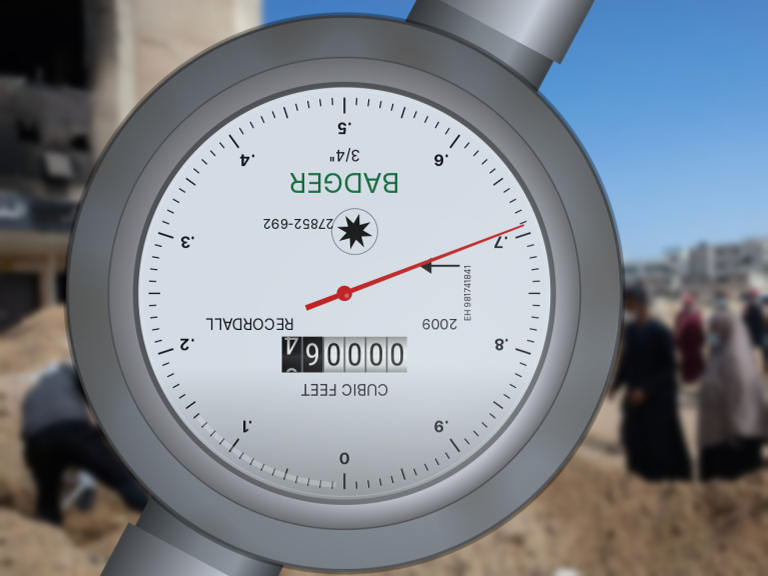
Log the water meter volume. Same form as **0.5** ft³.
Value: **63.69** ft³
